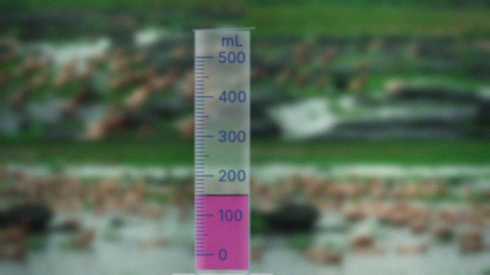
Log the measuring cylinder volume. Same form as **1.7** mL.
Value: **150** mL
